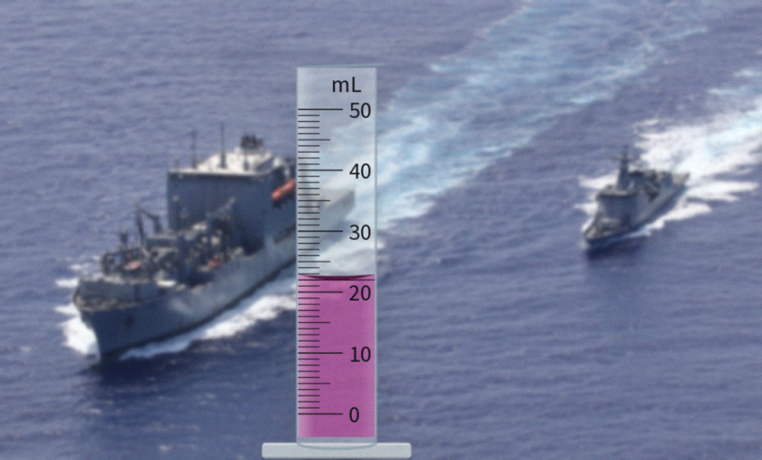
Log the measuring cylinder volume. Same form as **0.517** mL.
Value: **22** mL
